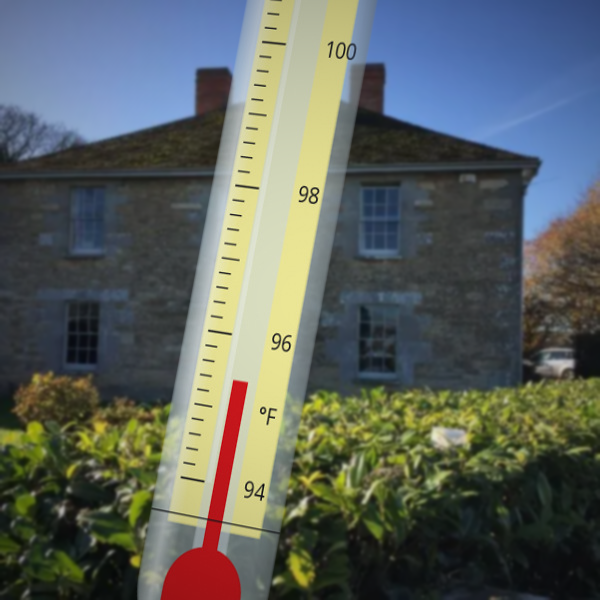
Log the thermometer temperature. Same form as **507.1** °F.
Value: **95.4** °F
